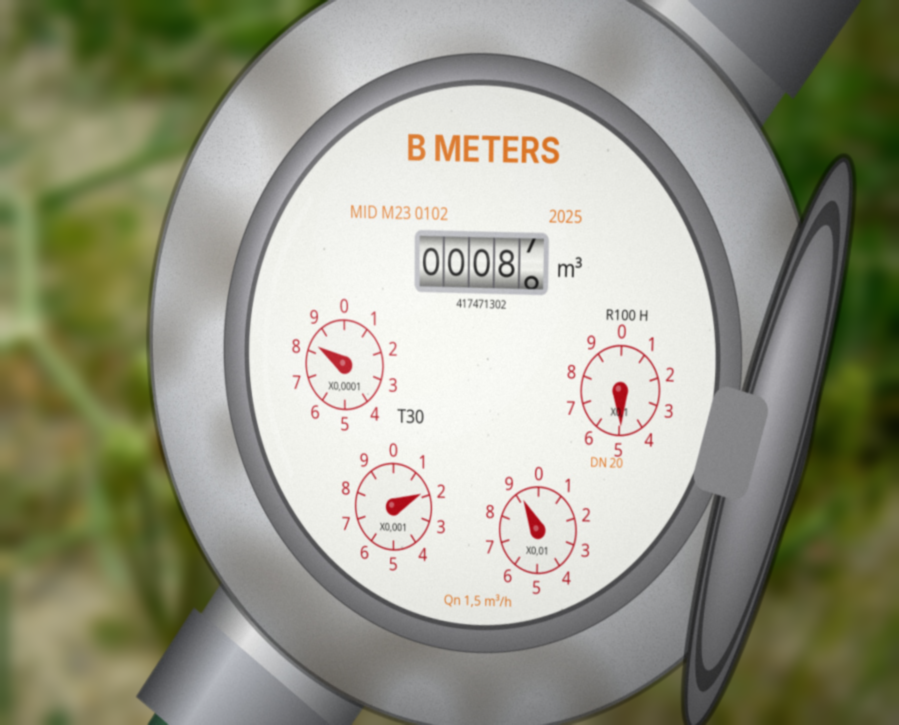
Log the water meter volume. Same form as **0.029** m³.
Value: **87.4918** m³
